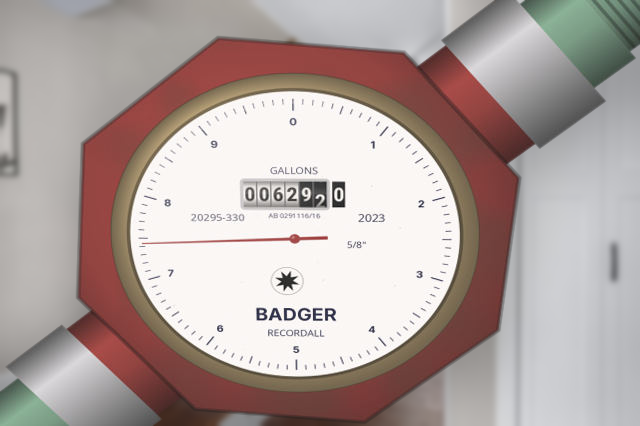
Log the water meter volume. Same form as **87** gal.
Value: **62917.4** gal
